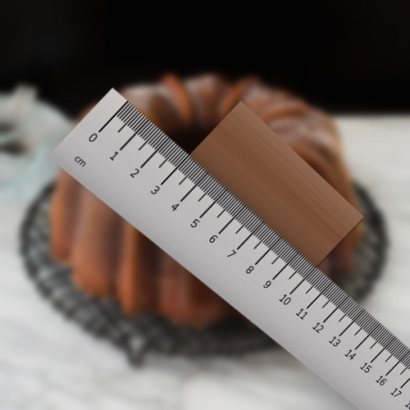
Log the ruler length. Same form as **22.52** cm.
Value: **7** cm
